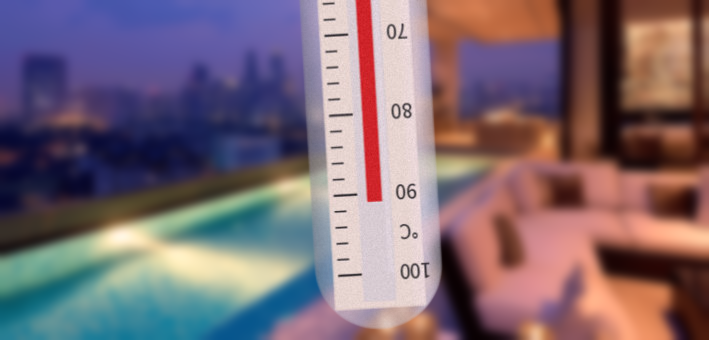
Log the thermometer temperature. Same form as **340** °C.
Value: **91** °C
